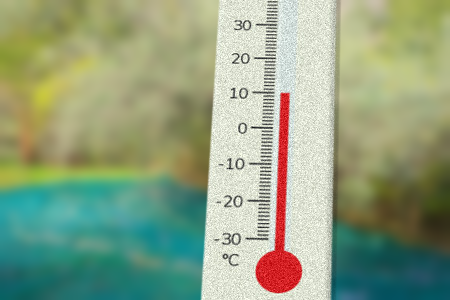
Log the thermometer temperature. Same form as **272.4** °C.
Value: **10** °C
